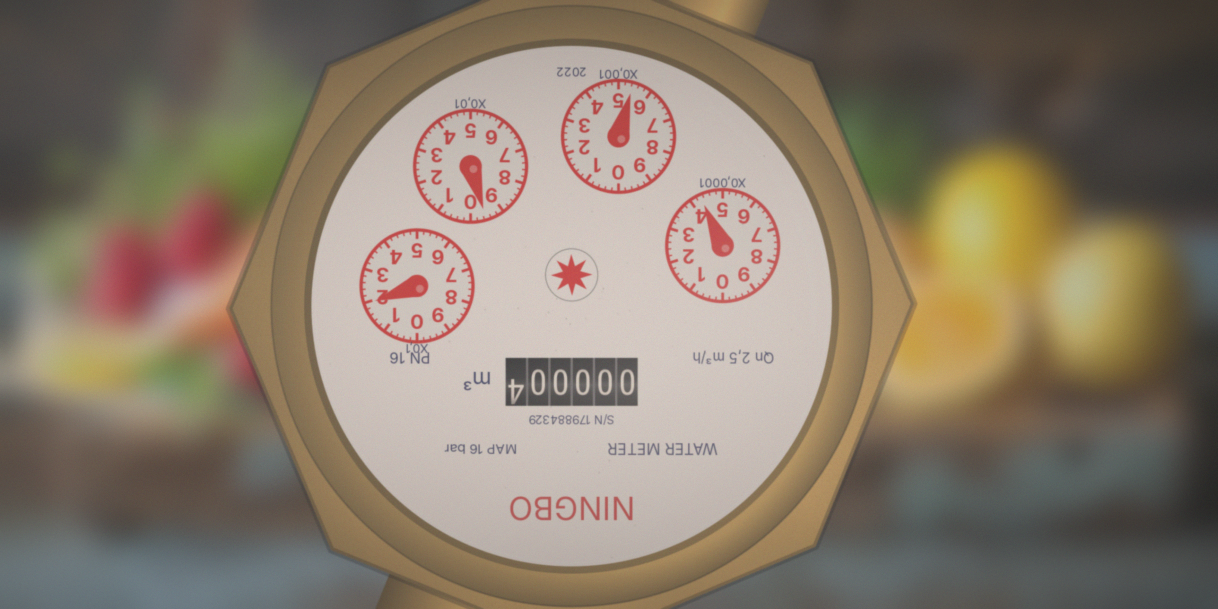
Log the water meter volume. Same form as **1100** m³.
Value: **4.1954** m³
